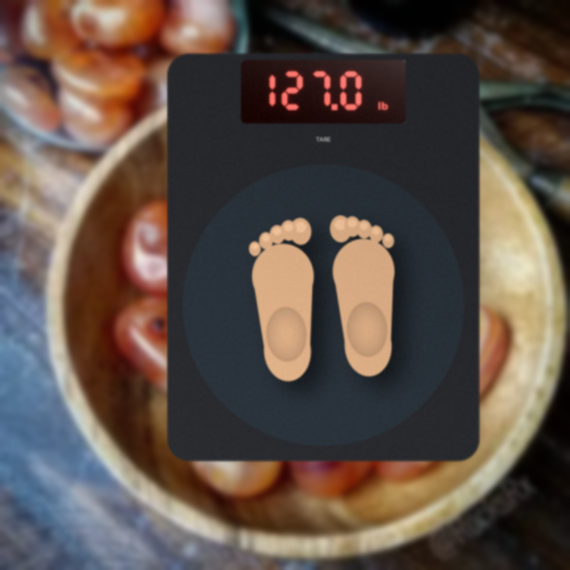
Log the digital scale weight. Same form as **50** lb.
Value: **127.0** lb
